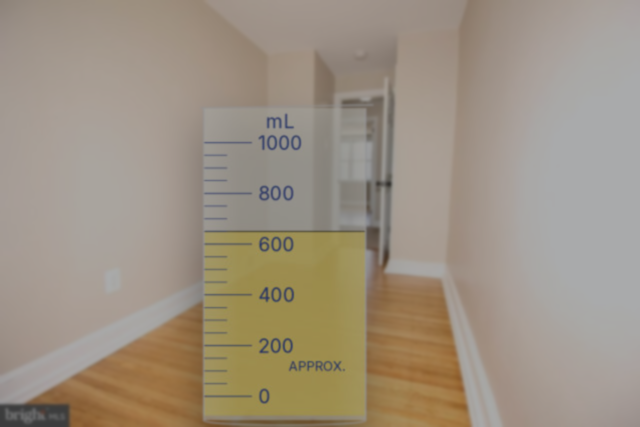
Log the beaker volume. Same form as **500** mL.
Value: **650** mL
